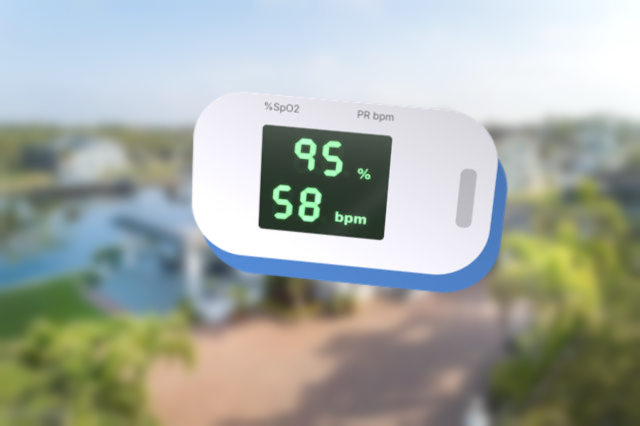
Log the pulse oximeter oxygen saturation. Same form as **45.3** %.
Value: **95** %
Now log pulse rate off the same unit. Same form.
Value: **58** bpm
